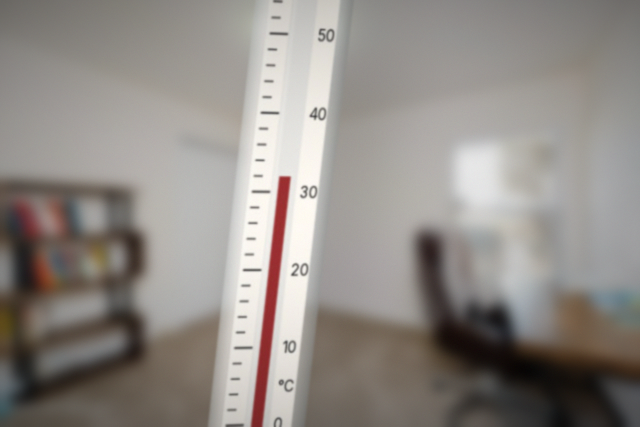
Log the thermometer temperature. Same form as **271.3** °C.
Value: **32** °C
